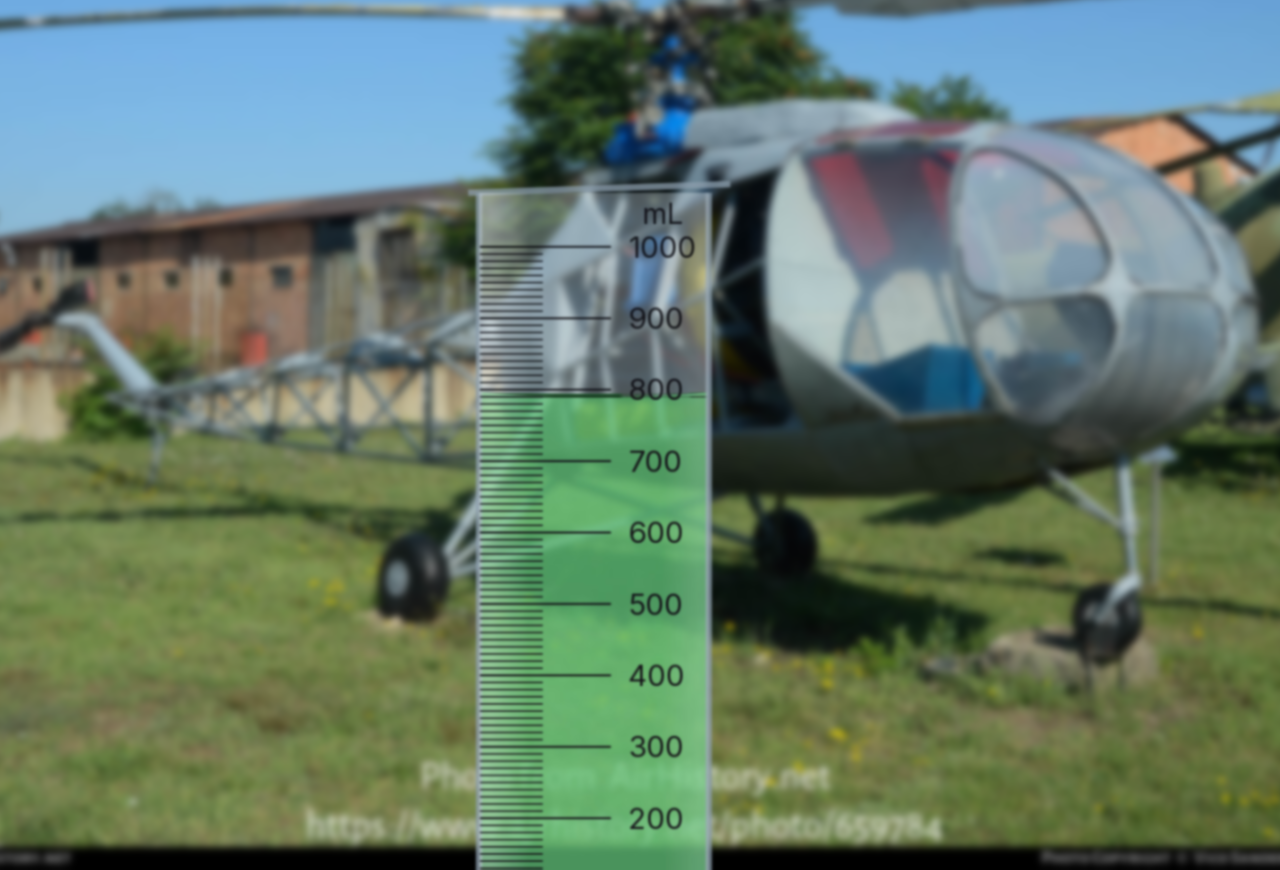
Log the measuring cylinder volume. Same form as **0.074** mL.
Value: **790** mL
